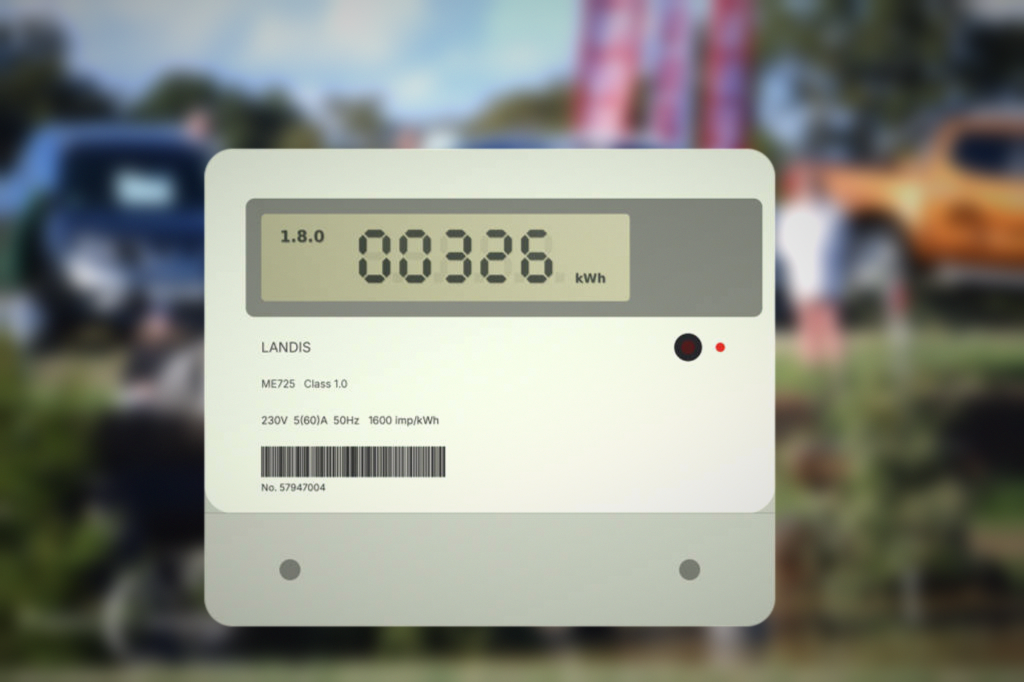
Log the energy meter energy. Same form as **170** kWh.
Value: **326** kWh
